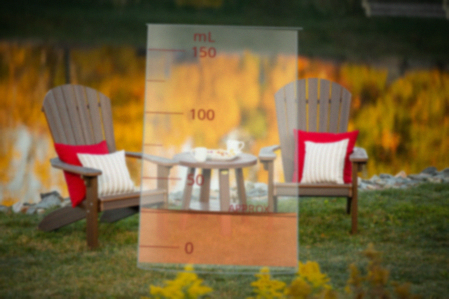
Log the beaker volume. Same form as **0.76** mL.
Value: **25** mL
